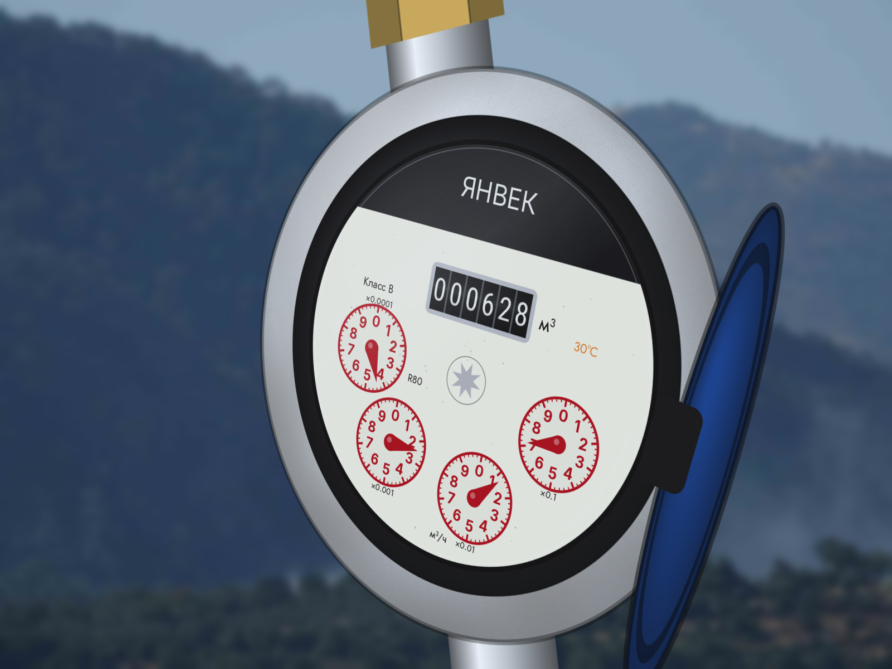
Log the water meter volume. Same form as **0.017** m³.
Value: **628.7124** m³
